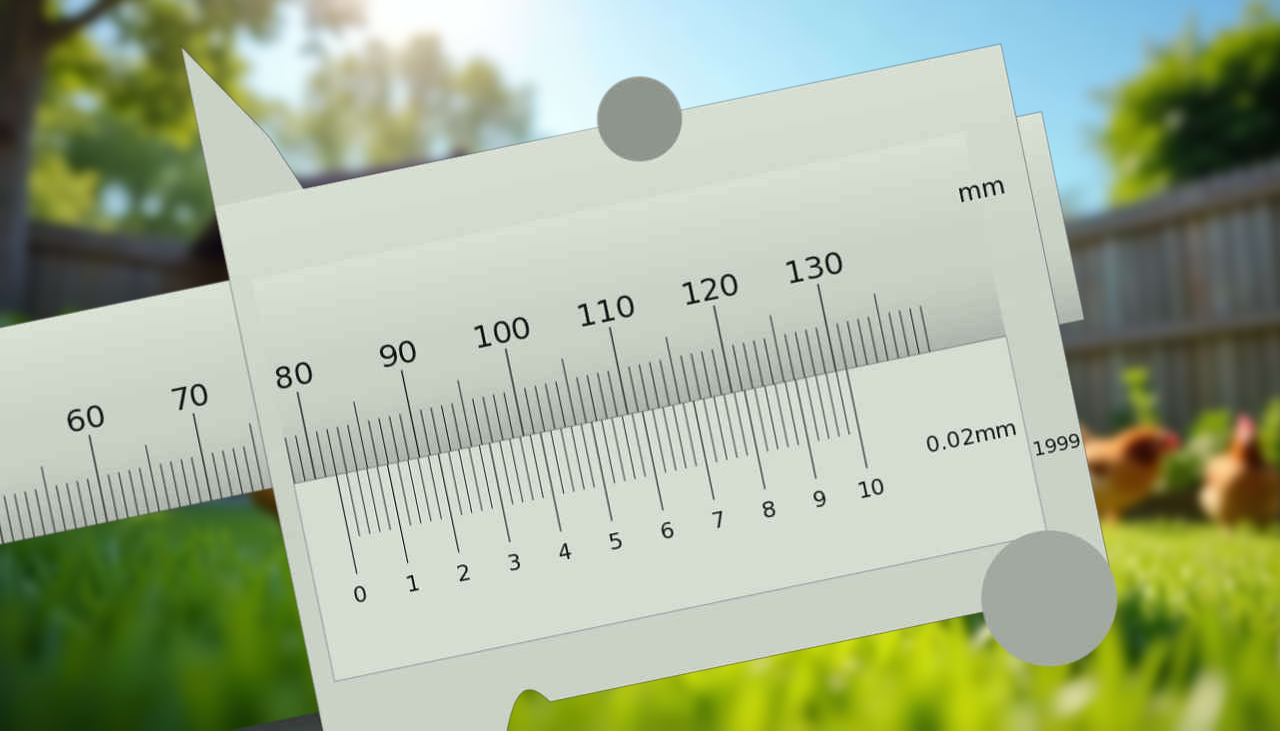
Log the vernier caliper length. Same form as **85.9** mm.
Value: **82.0** mm
